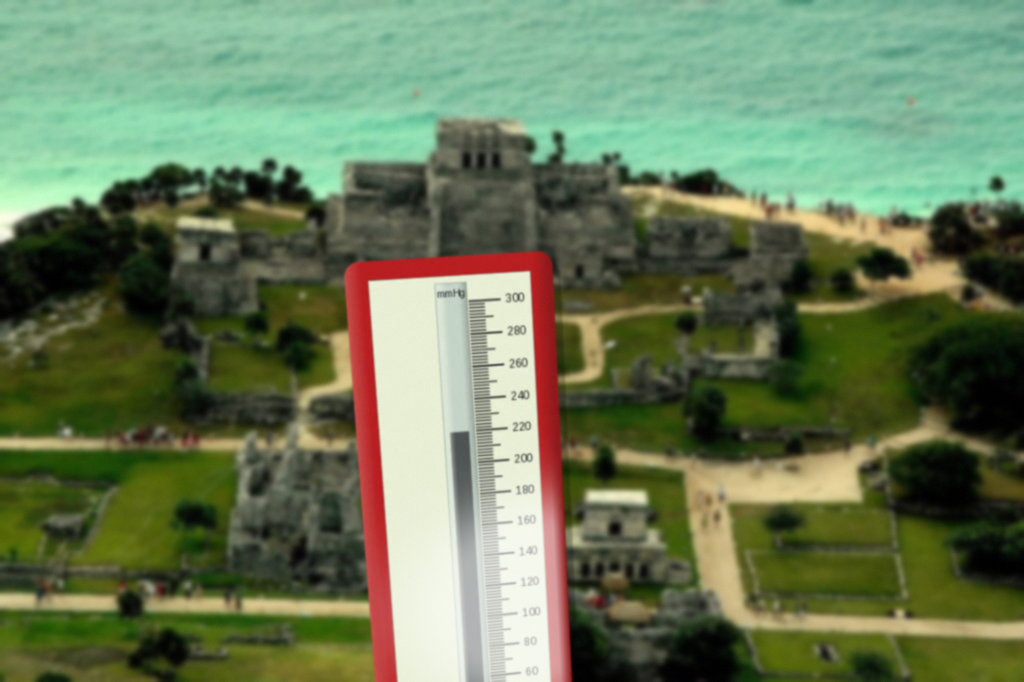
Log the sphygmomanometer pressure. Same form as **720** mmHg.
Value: **220** mmHg
